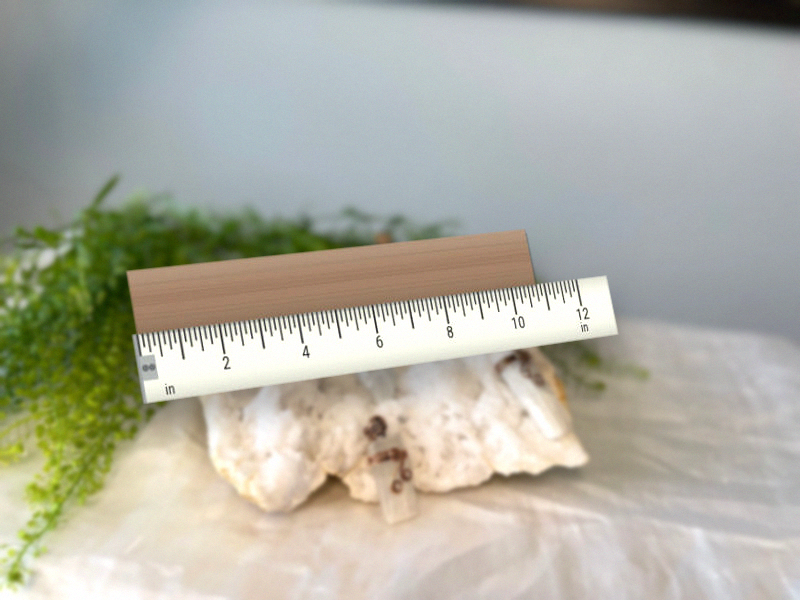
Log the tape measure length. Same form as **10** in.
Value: **10.75** in
